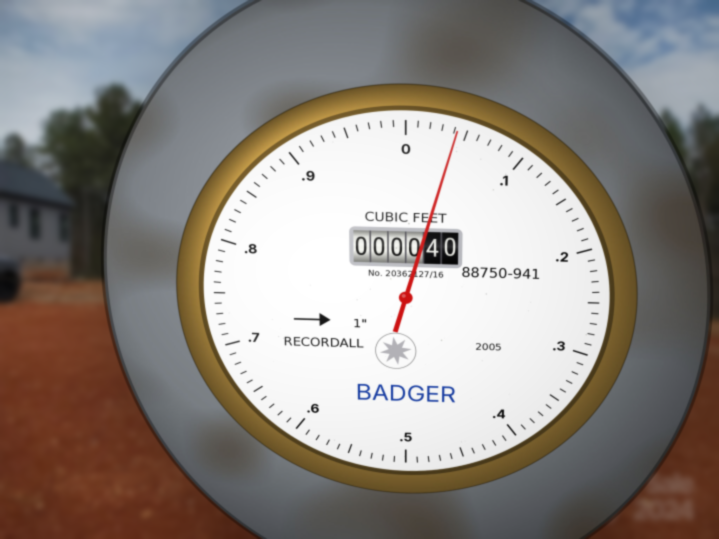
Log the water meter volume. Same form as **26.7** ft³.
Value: **40.04** ft³
